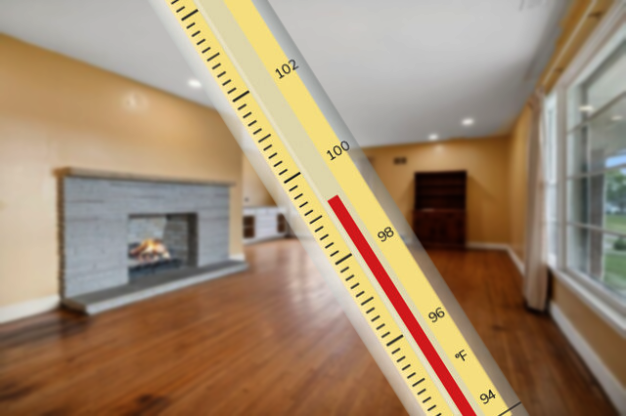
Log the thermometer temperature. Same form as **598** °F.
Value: **99.2** °F
